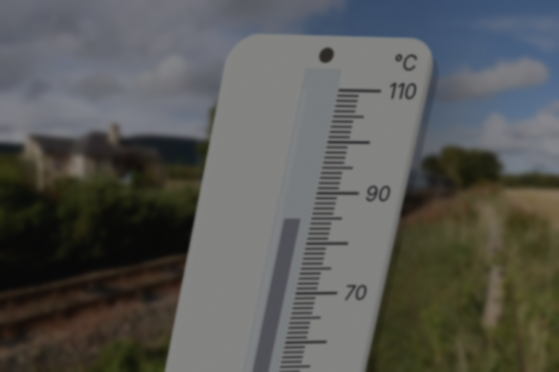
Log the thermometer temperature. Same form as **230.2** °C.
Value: **85** °C
